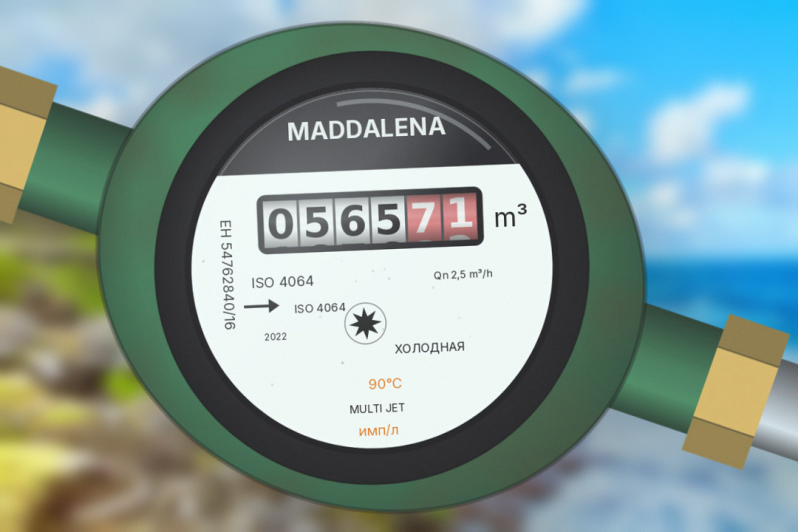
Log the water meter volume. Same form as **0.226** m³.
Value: **565.71** m³
